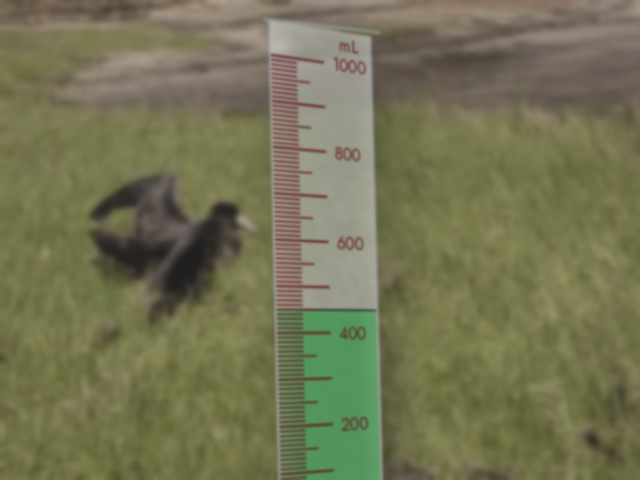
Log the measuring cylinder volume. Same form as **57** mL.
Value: **450** mL
